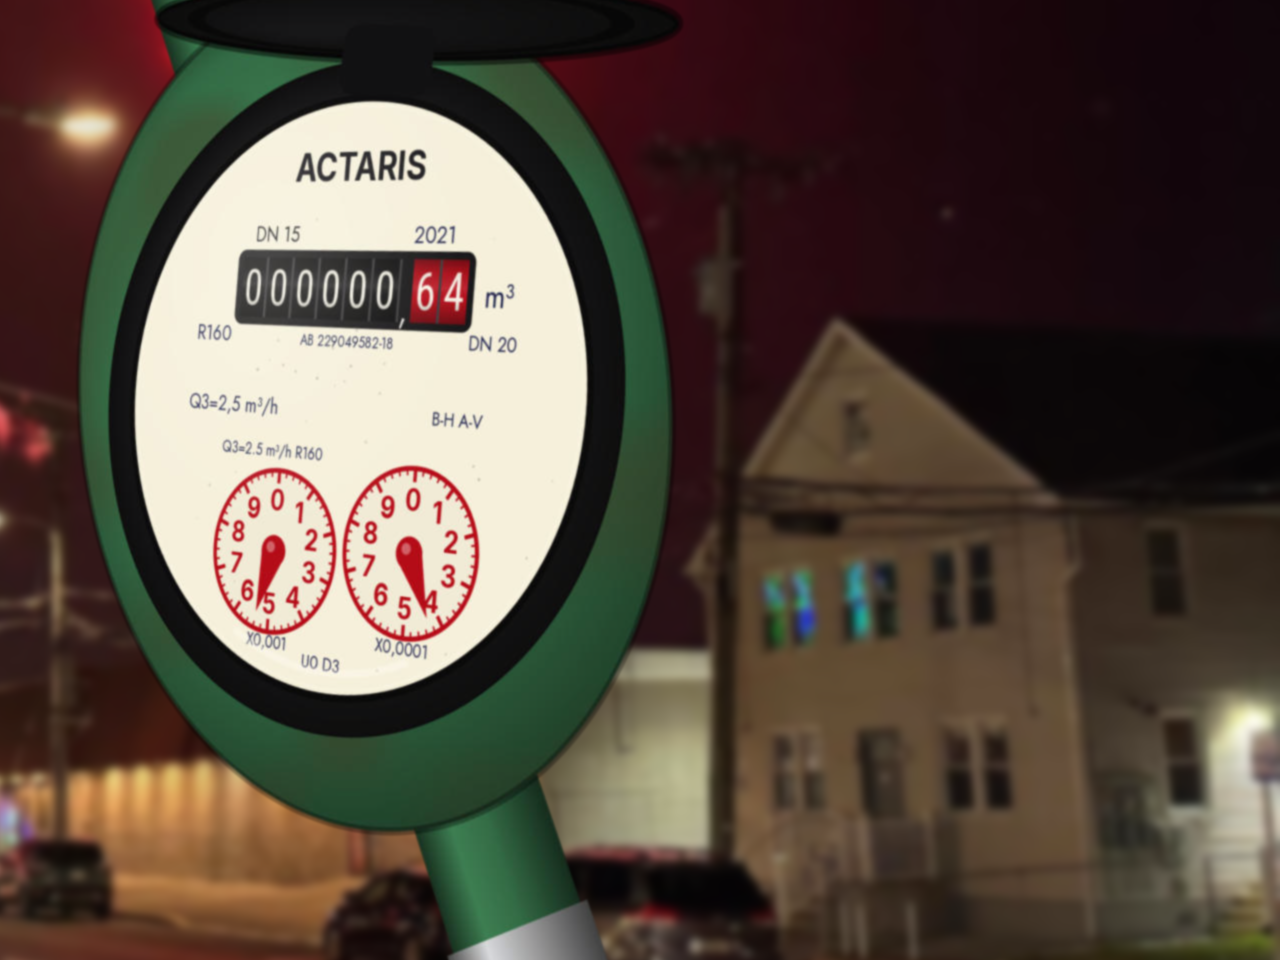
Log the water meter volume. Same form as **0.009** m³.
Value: **0.6454** m³
